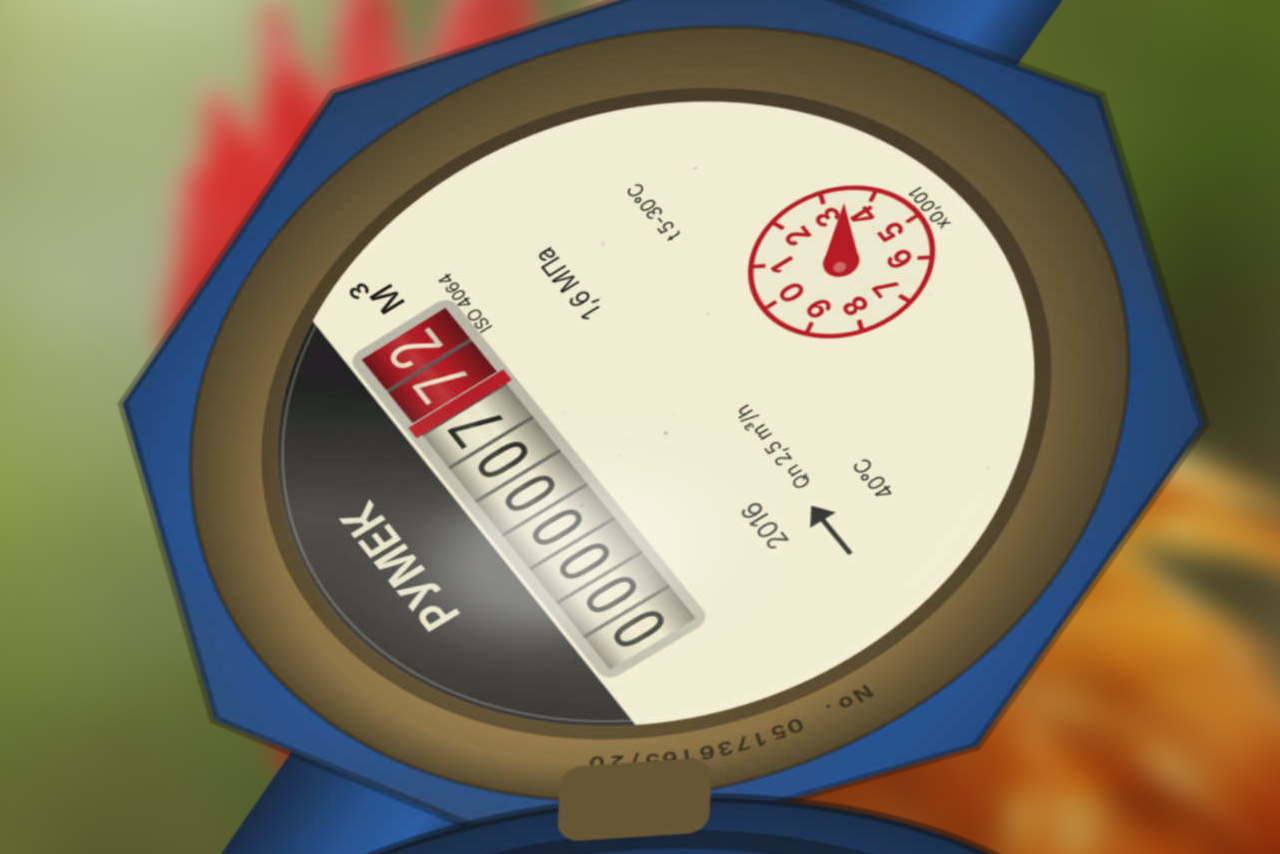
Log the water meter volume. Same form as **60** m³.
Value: **7.723** m³
